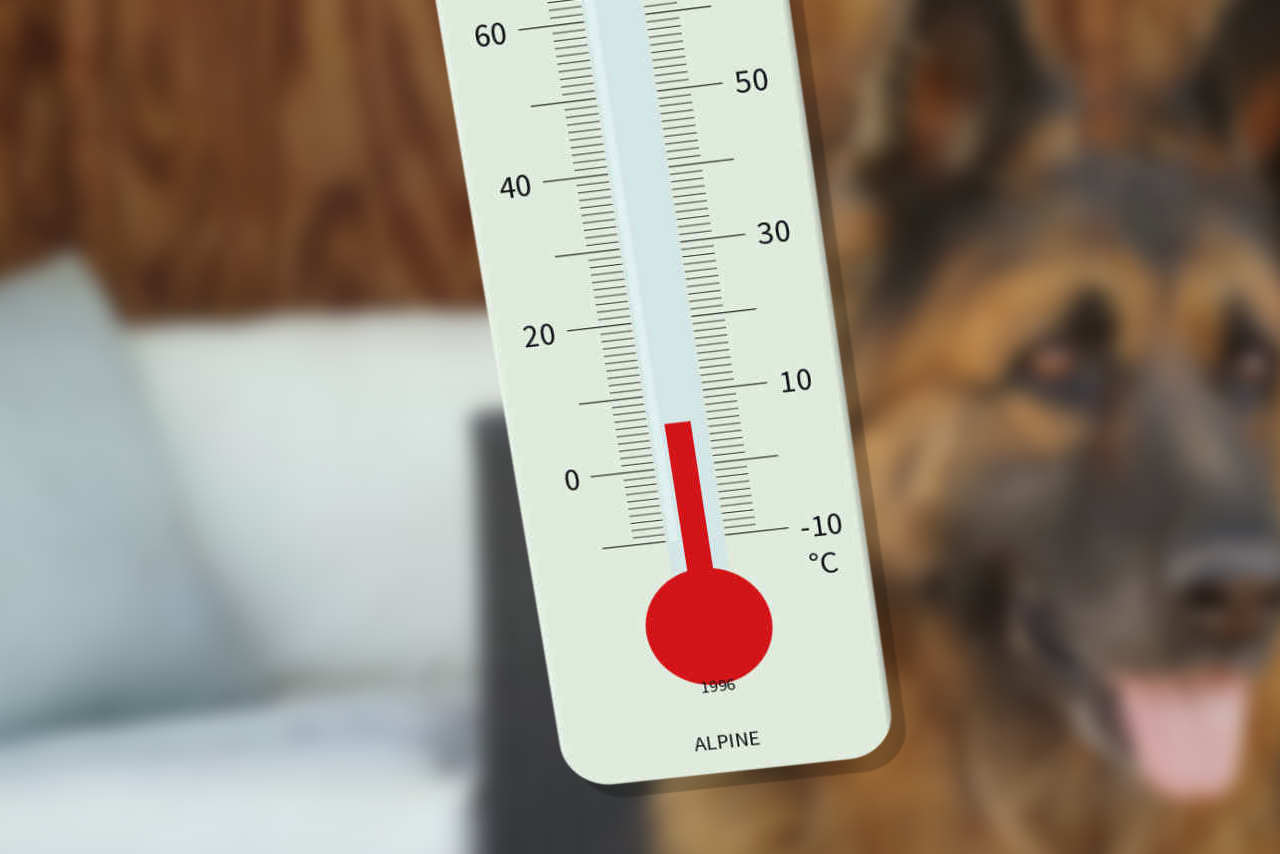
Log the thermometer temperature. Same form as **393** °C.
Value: **6** °C
